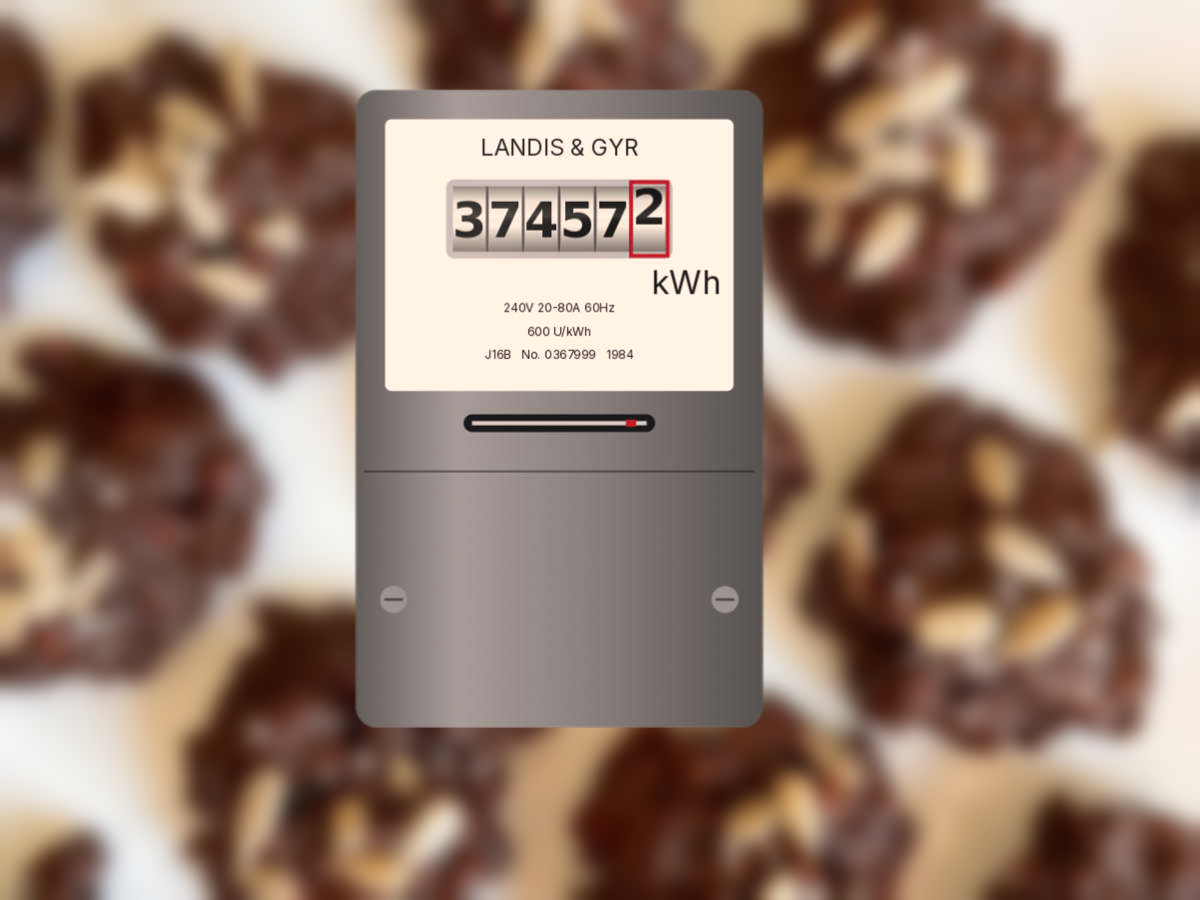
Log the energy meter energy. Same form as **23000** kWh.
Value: **37457.2** kWh
